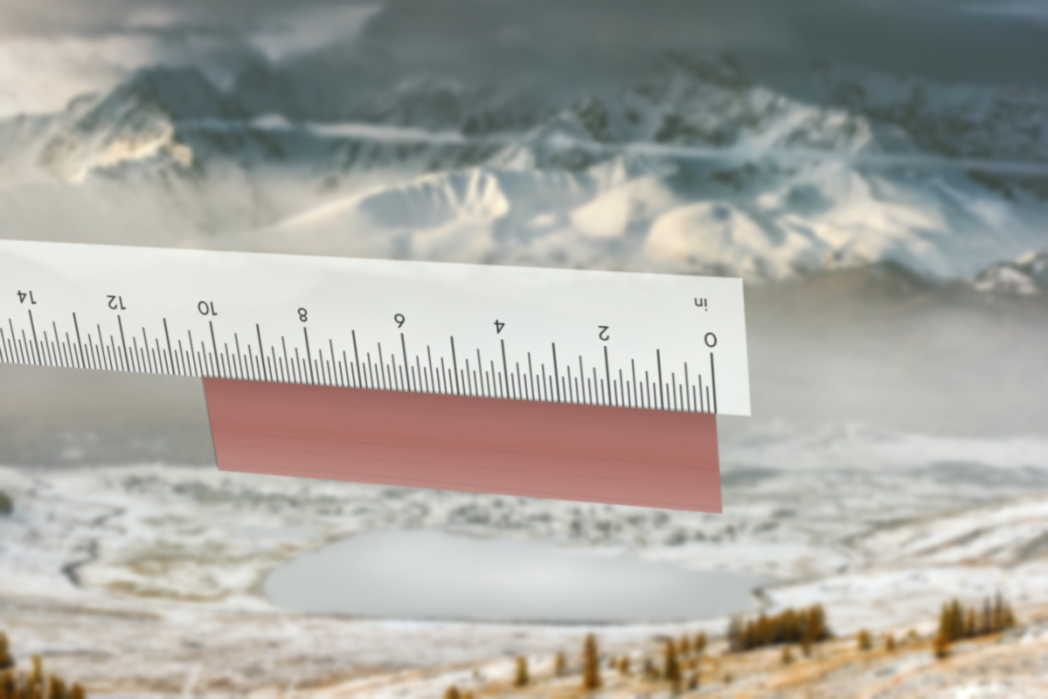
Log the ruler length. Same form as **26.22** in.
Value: **10.375** in
